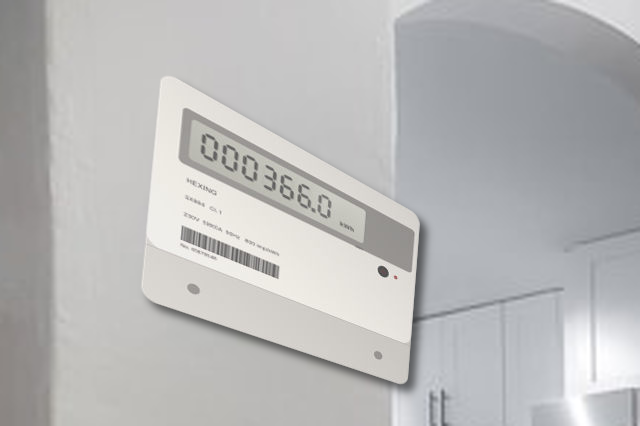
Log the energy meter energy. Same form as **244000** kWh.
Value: **366.0** kWh
